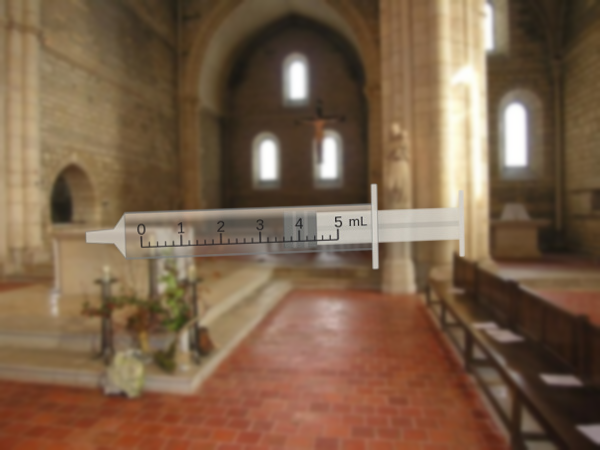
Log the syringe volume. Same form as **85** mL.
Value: **3.6** mL
